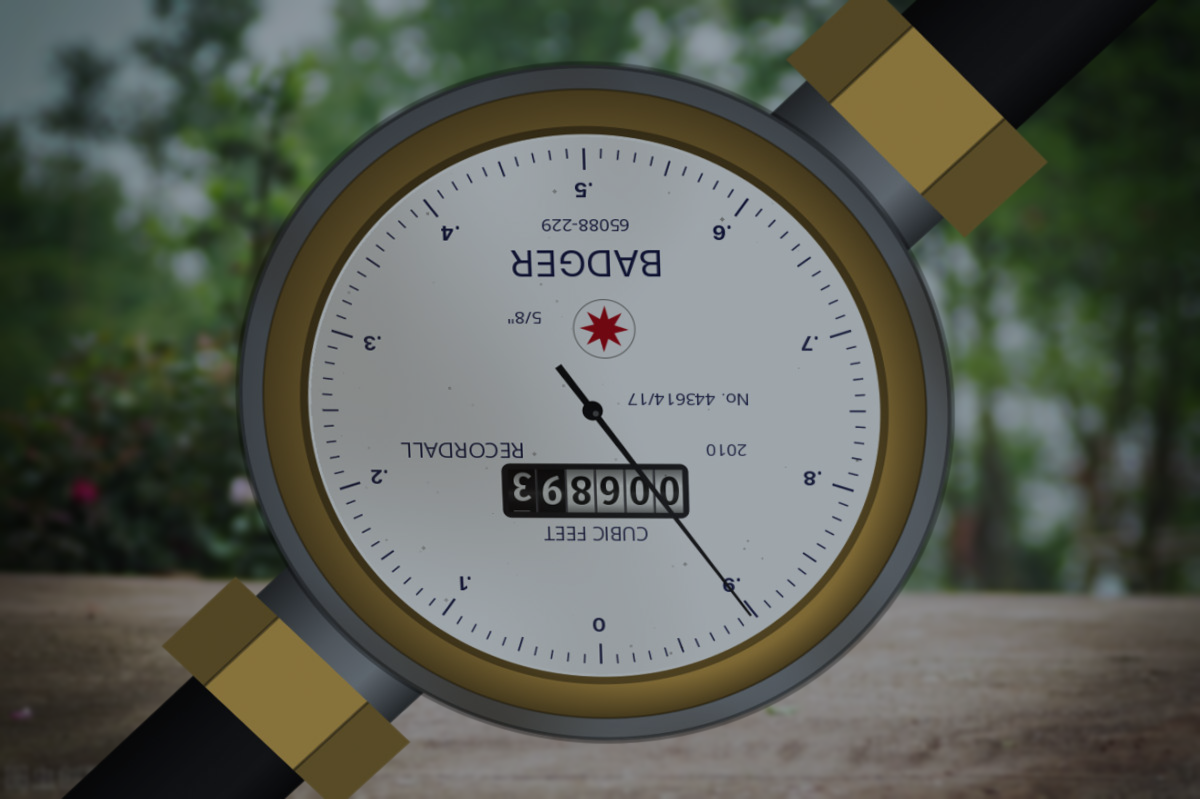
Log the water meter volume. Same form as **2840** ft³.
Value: **6892.90** ft³
